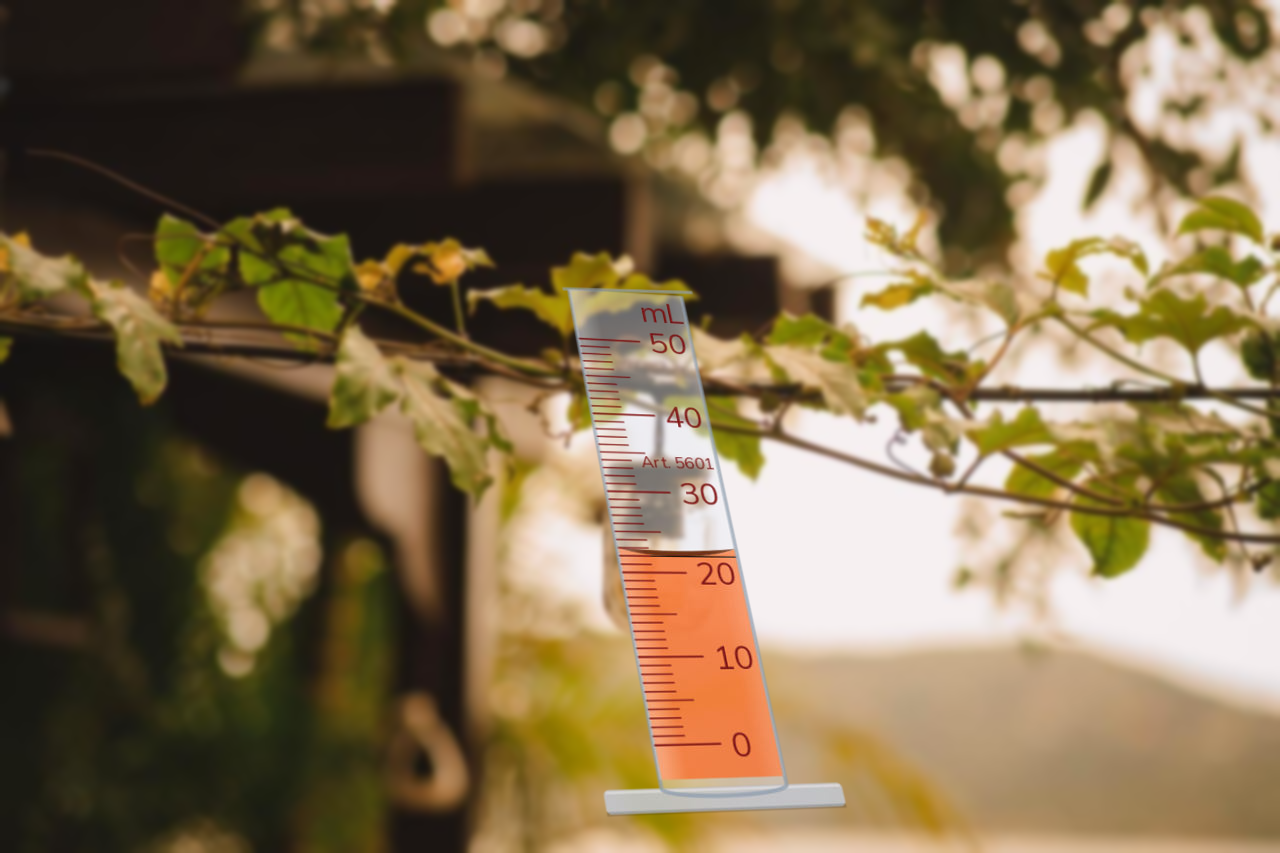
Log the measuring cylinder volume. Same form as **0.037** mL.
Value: **22** mL
